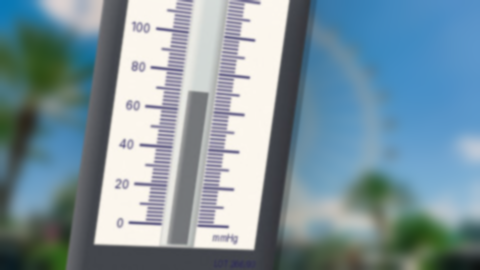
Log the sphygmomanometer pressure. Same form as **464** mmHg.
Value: **70** mmHg
